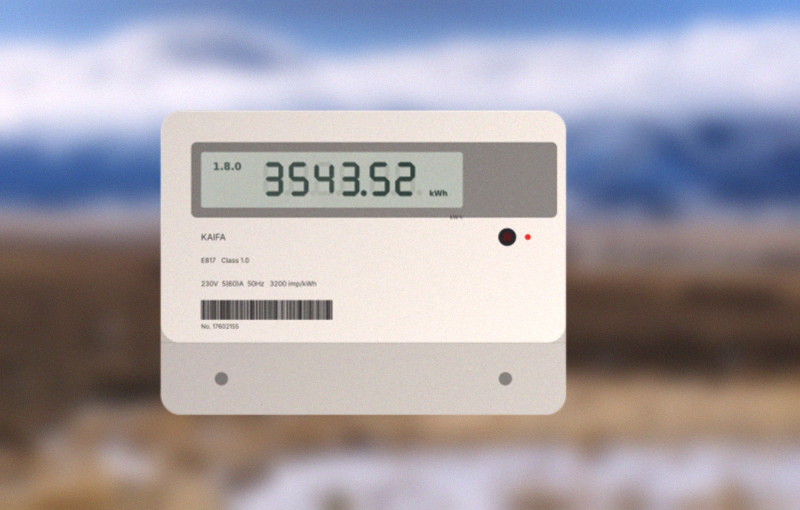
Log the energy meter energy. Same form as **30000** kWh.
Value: **3543.52** kWh
